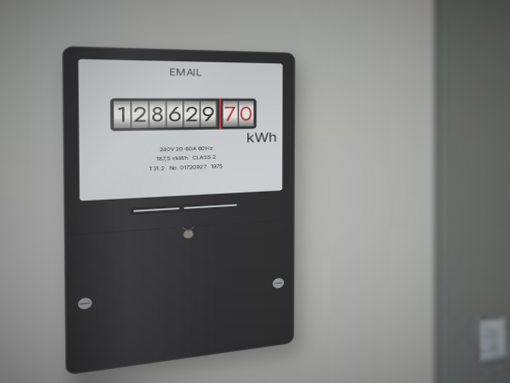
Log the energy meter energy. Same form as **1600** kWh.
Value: **128629.70** kWh
